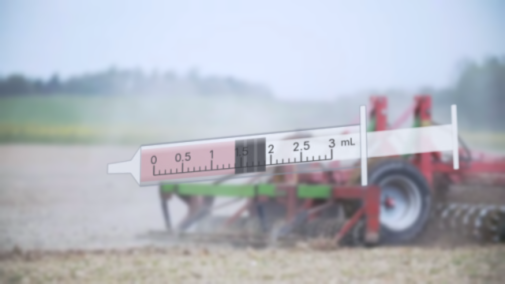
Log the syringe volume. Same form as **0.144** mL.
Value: **1.4** mL
